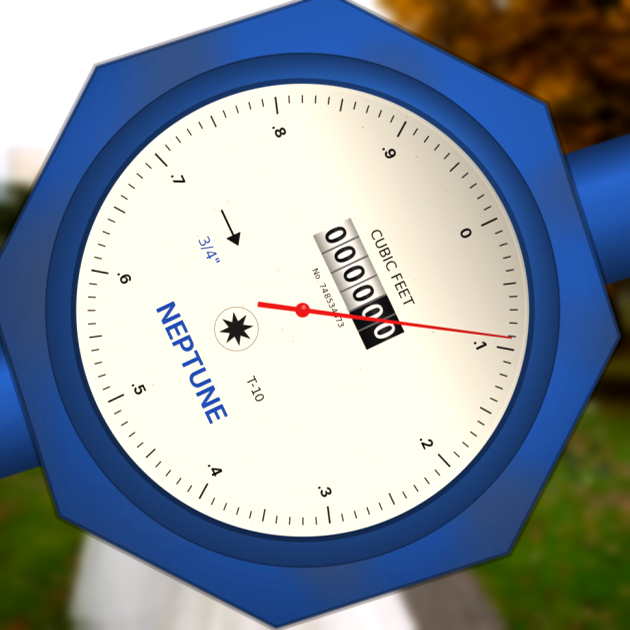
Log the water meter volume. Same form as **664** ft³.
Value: **0.09** ft³
